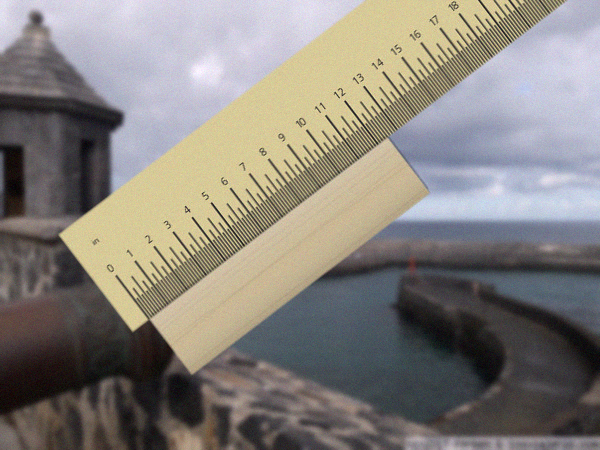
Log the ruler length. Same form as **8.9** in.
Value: **12.5** in
